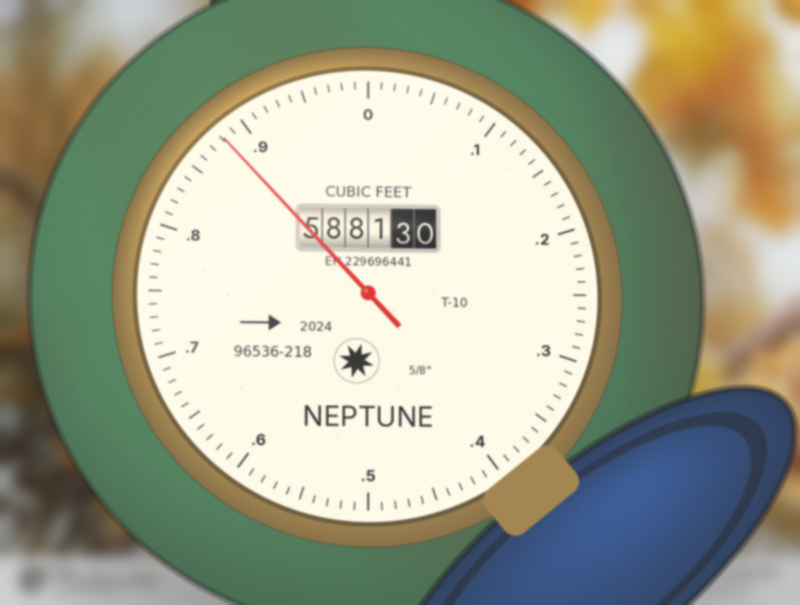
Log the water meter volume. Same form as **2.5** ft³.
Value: **588129.88** ft³
